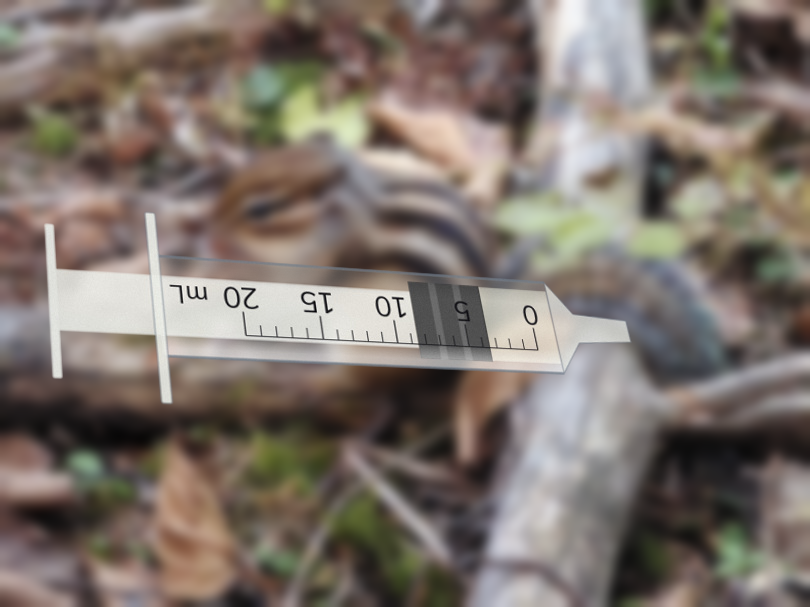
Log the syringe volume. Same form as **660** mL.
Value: **3.5** mL
